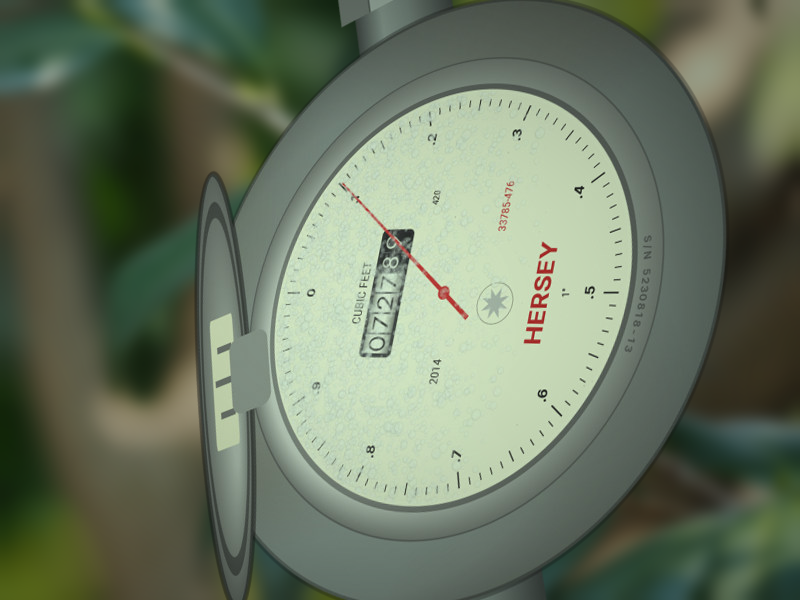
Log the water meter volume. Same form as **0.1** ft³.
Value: **72789.10** ft³
